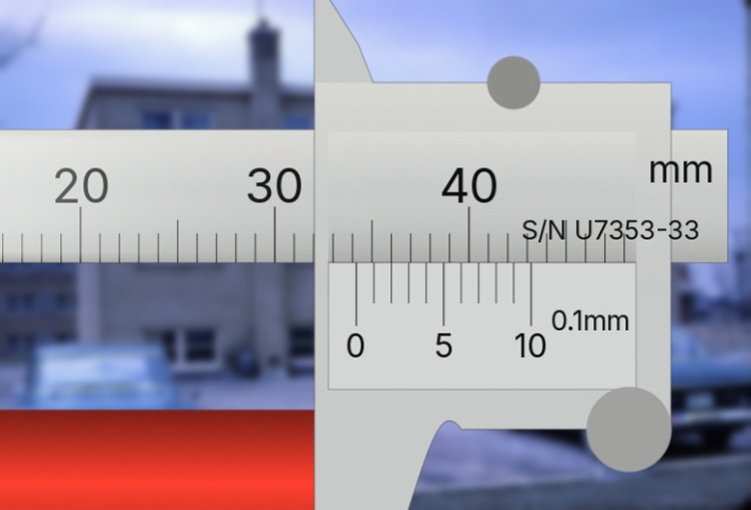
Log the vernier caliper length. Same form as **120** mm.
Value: **34.2** mm
